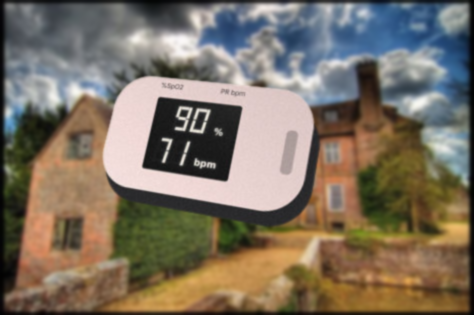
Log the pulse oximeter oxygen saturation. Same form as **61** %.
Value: **90** %
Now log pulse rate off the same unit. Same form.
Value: **71** bpm
